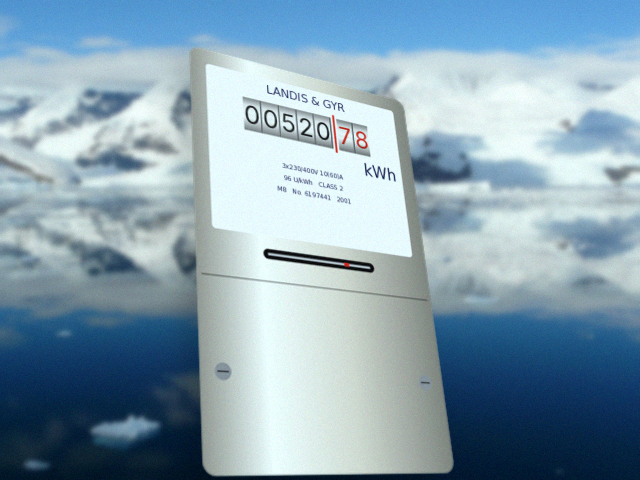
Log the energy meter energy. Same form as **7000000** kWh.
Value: **520.78** kWh
